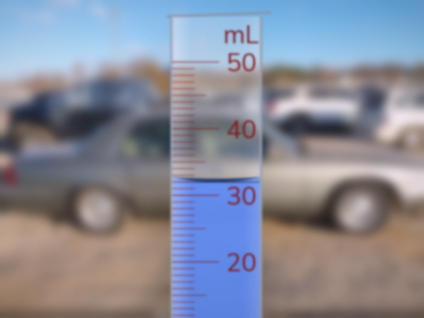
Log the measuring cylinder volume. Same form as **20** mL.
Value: **32** mL
